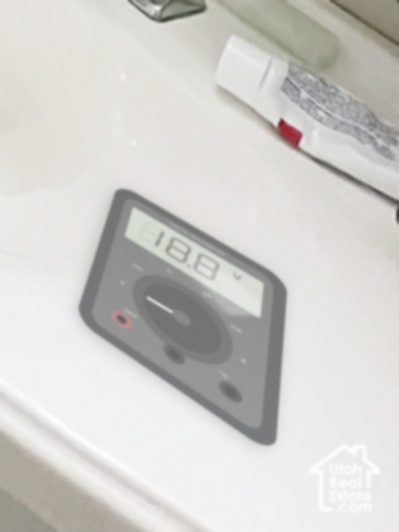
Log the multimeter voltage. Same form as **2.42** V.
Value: **18.8** V
